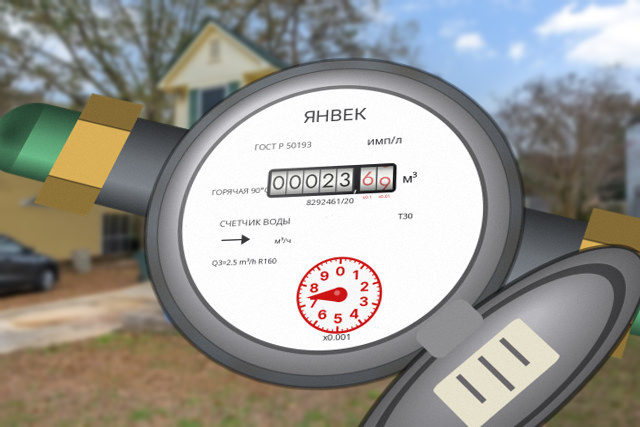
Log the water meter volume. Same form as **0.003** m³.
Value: **23.687** m³
